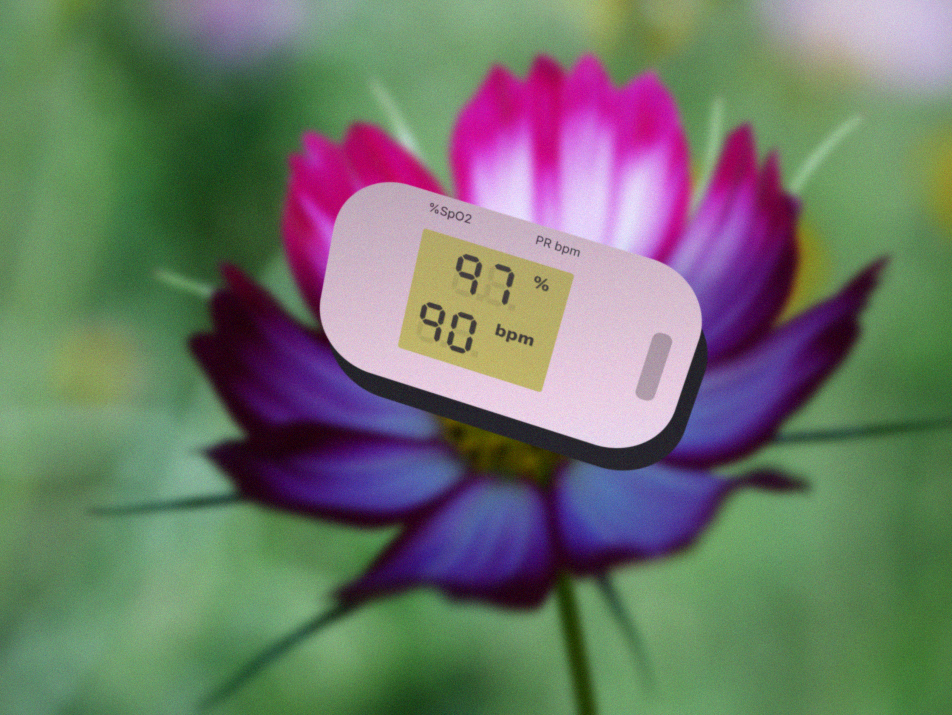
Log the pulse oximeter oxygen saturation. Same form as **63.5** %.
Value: **97** %
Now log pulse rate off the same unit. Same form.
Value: **90** bpm
